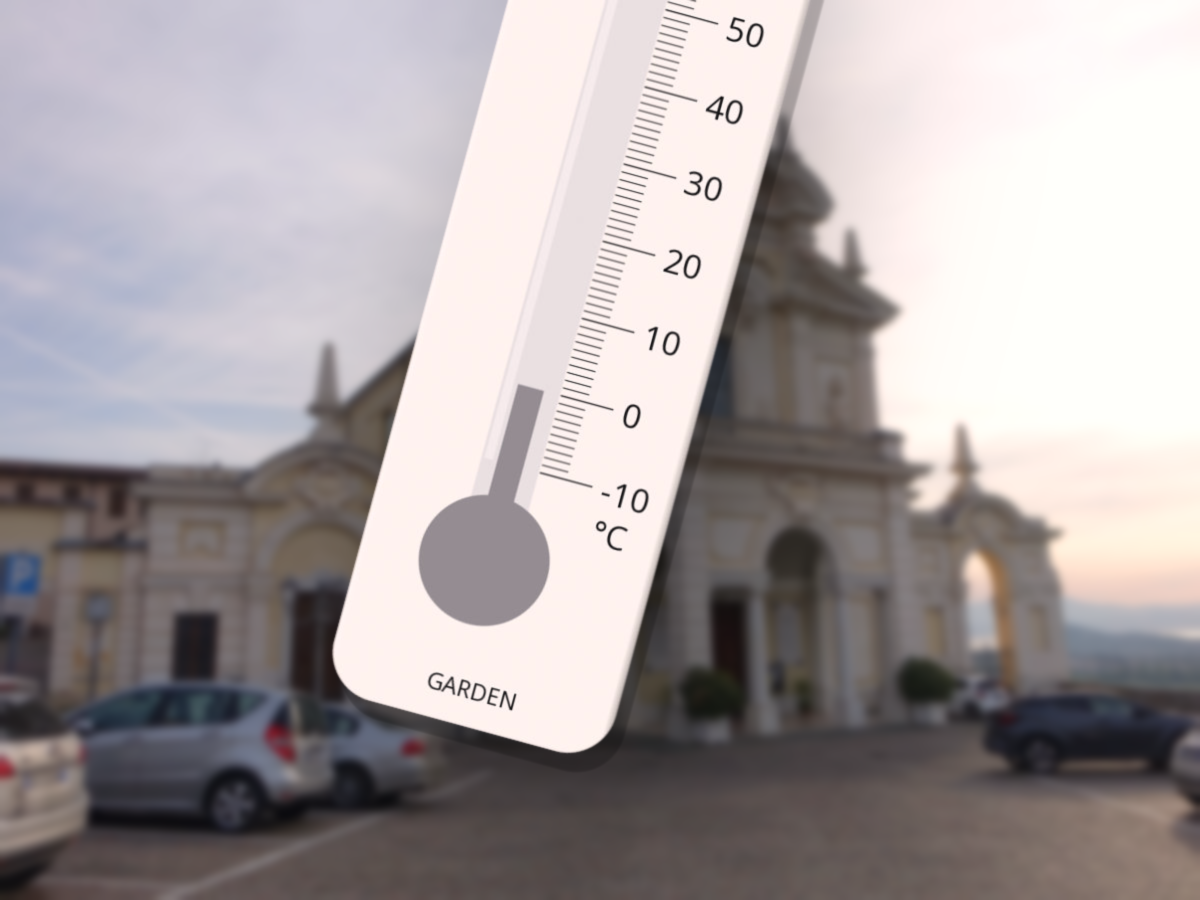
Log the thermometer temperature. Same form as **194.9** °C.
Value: **0** °C
